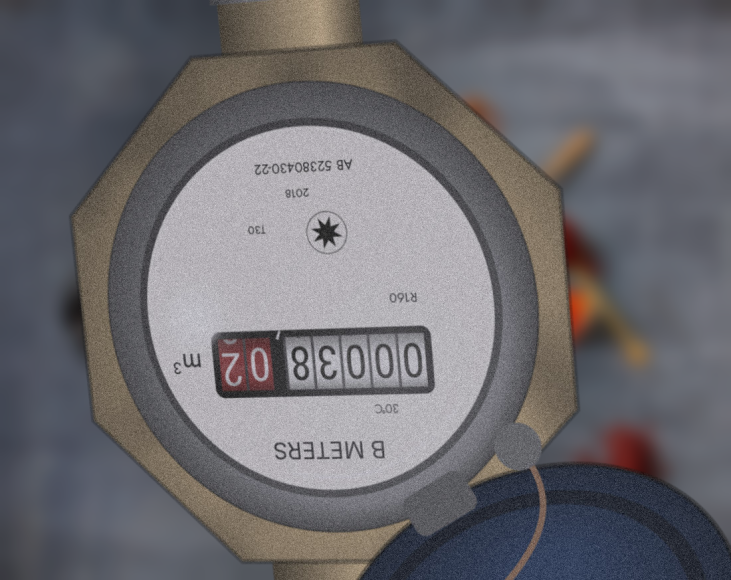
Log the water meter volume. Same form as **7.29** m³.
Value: **38.02** m³
